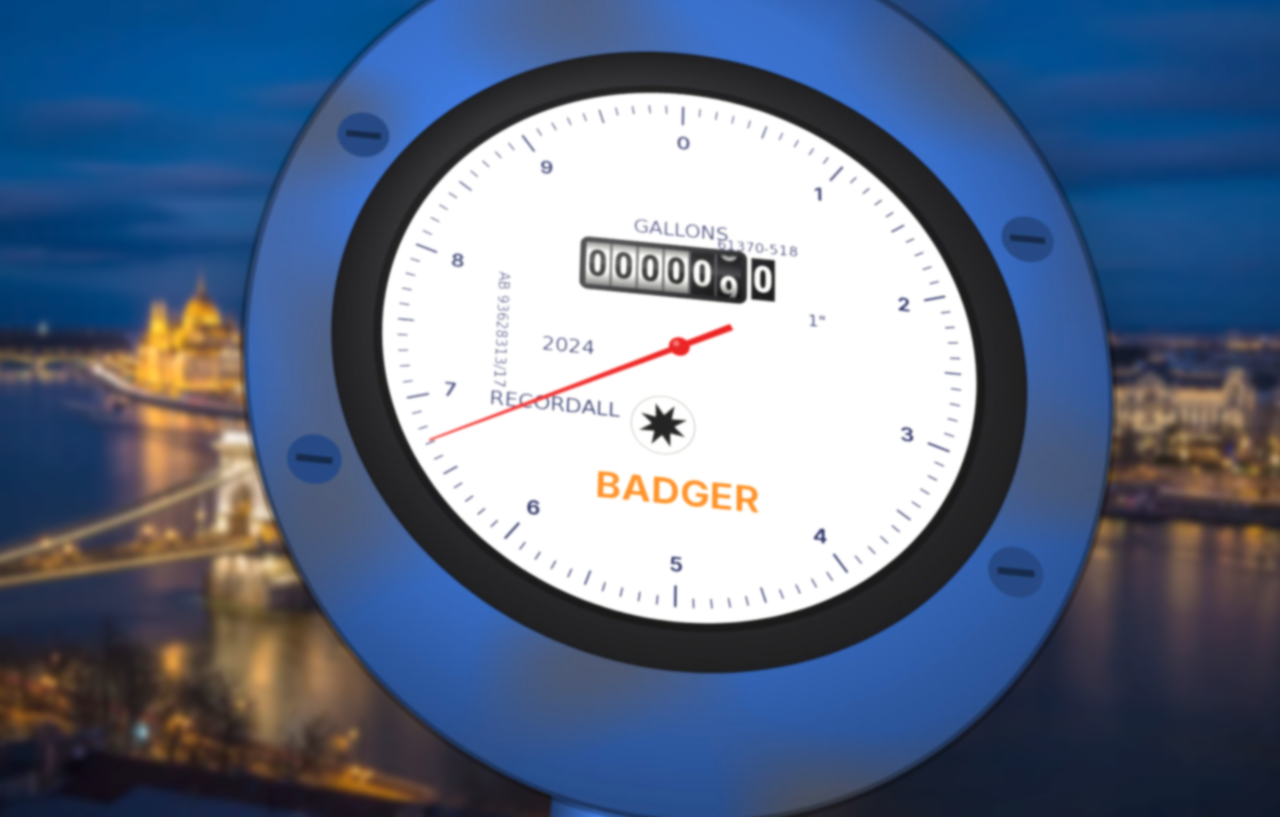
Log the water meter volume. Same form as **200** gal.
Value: **86.7** gal
